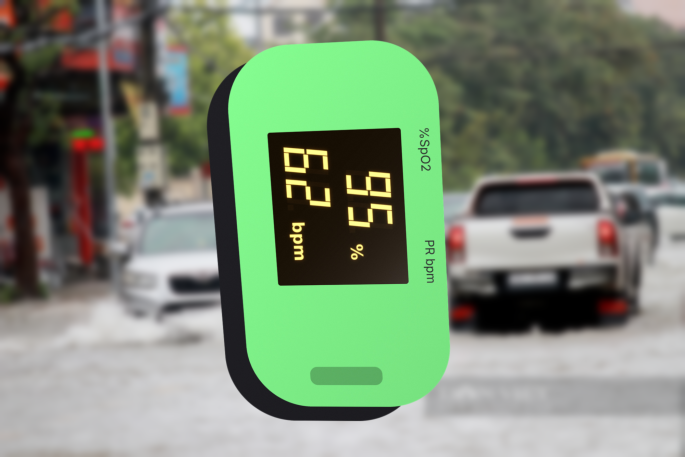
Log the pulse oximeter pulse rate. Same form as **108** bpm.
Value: **62** bpm
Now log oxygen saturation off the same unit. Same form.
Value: **95** %
